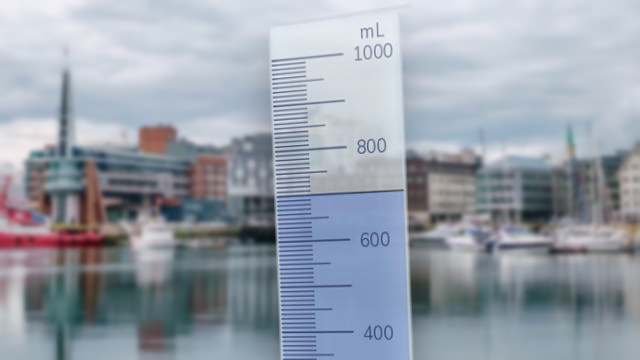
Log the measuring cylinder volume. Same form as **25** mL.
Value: **700** mL
